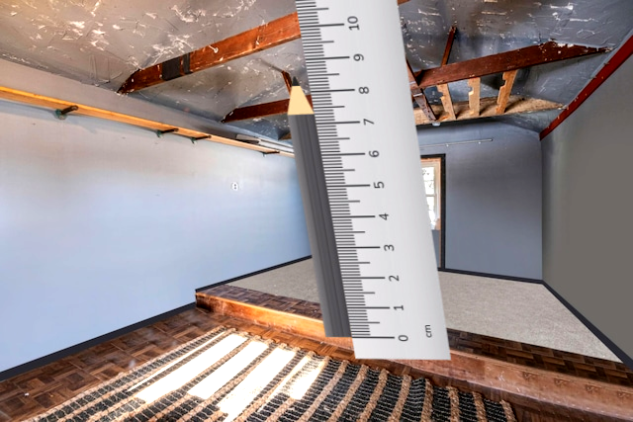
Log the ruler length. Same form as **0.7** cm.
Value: **8.5** cm
